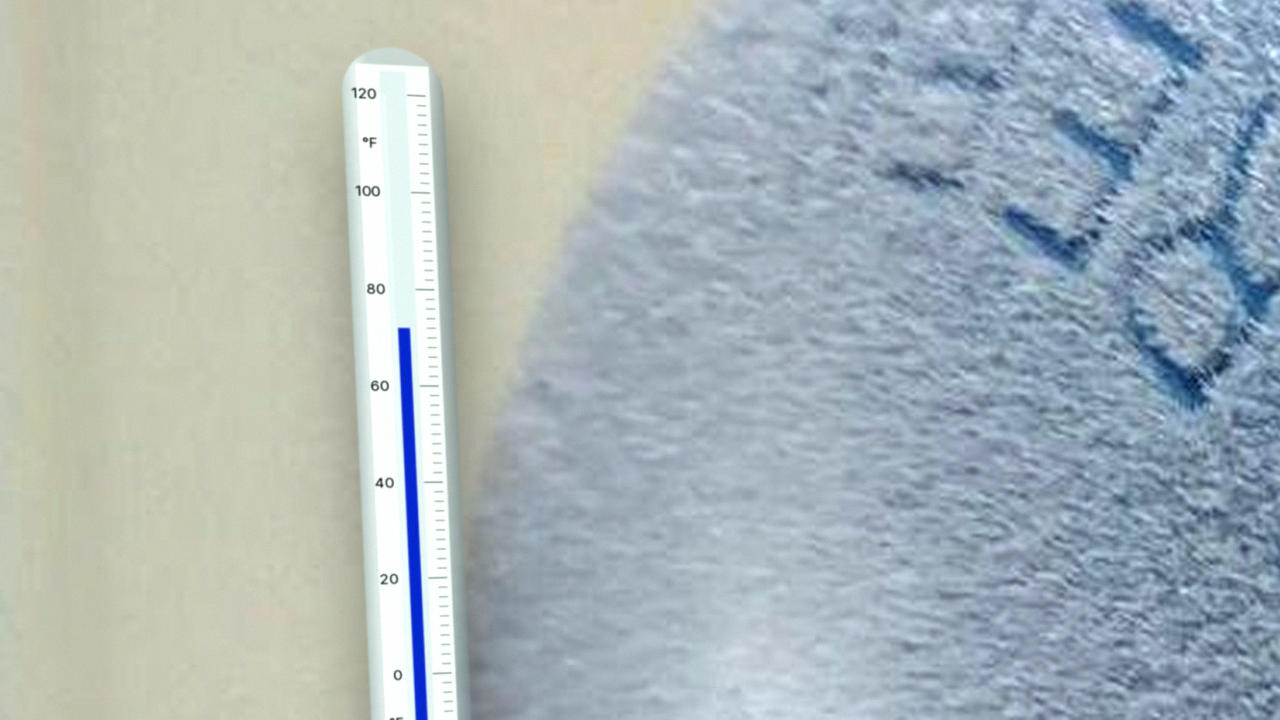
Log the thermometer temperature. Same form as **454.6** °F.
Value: **72** °F
